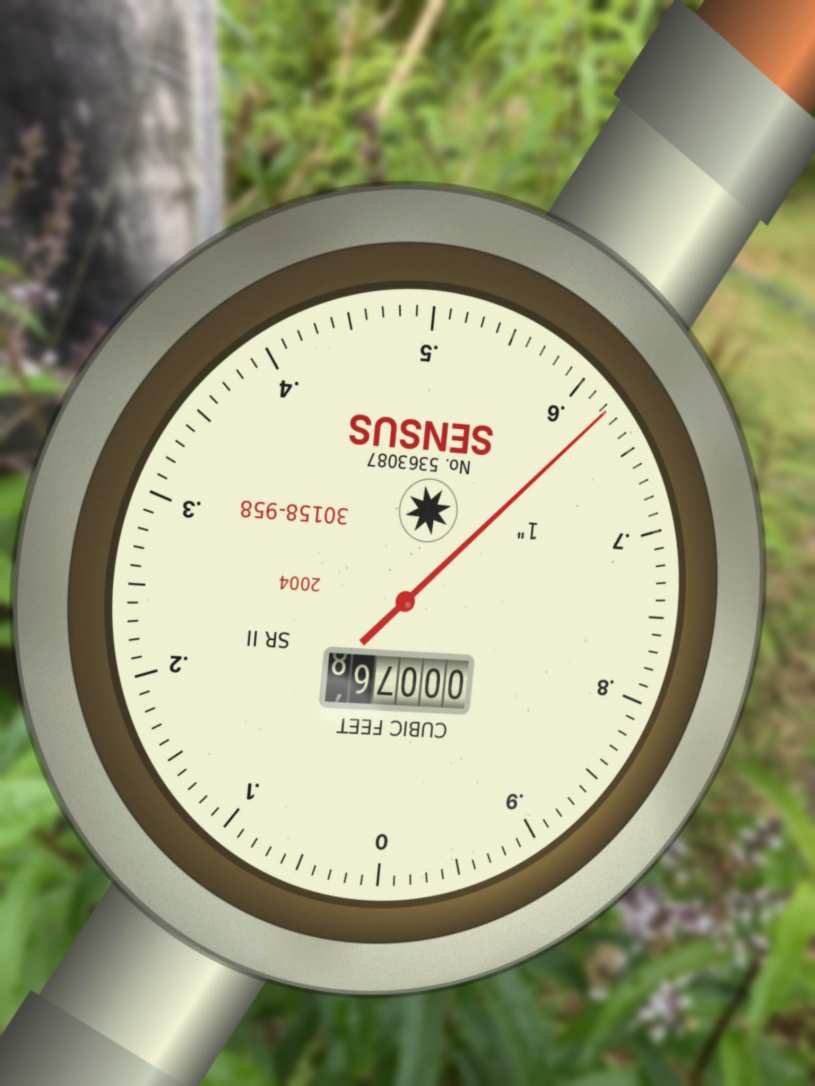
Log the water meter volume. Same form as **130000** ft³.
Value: **767.62** ft³
